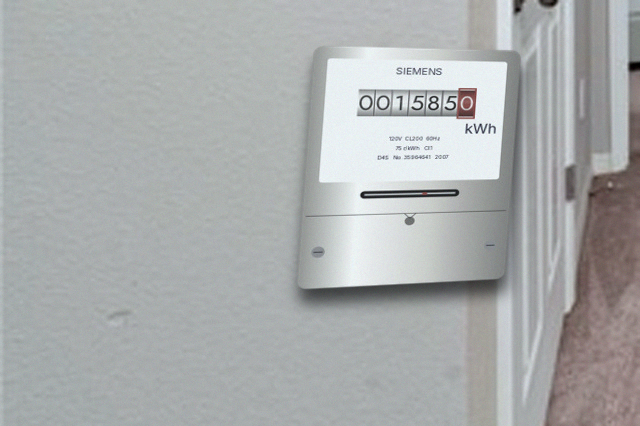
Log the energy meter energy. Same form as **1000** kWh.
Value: **1585.0** kWh
